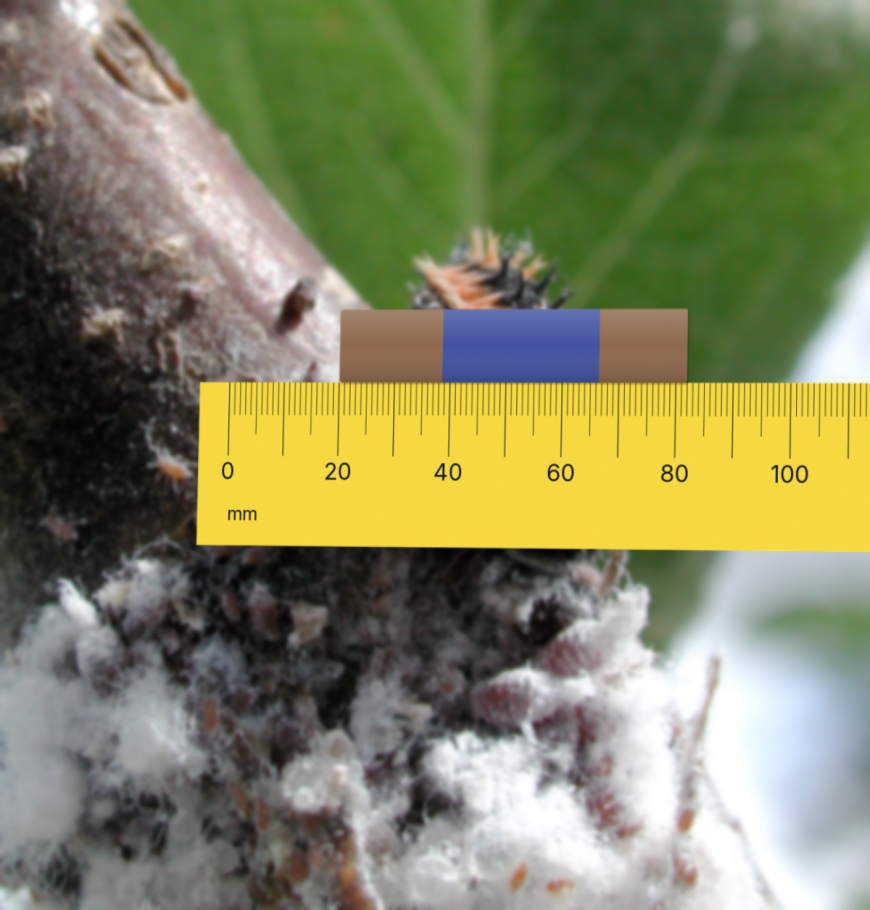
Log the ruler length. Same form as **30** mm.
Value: **62** mm
